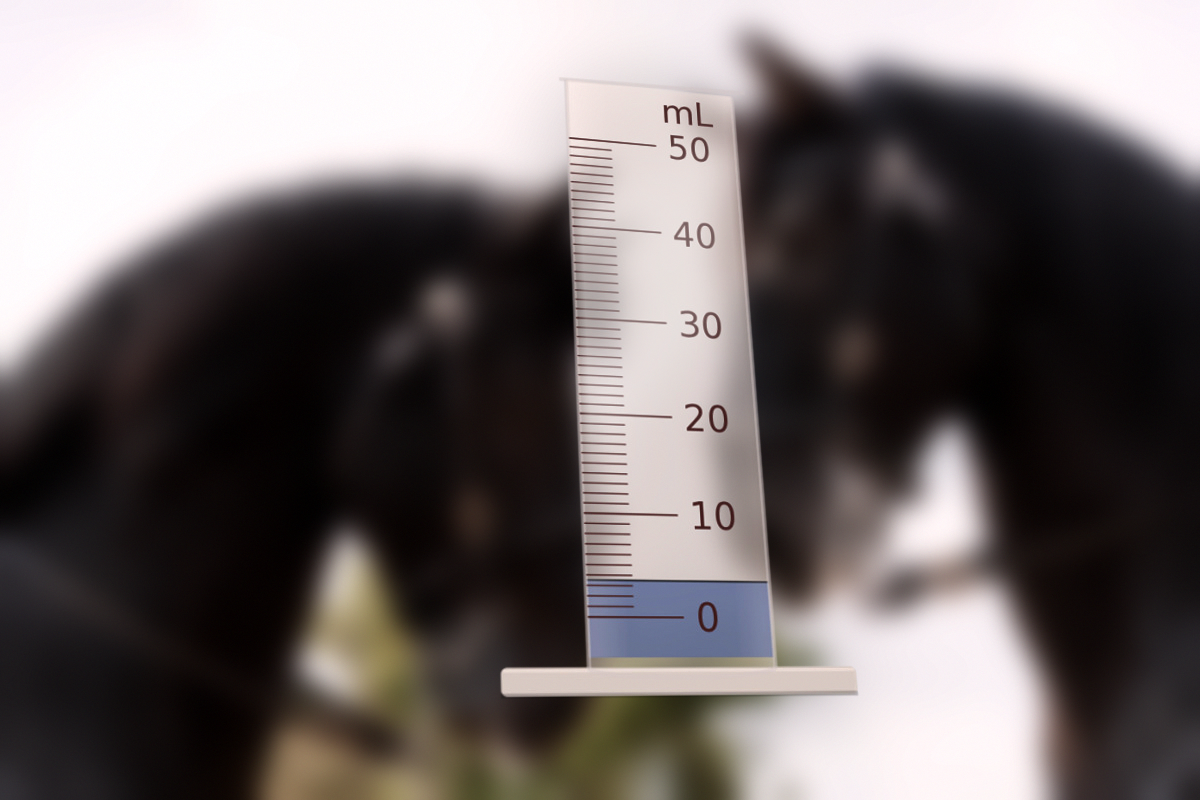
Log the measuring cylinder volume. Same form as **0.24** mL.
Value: **3.5** mL
